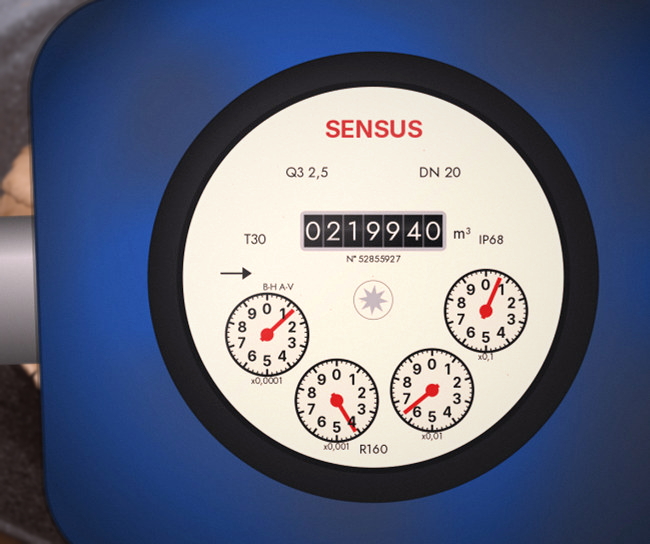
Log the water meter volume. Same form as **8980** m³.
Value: **219940.0641** m³
